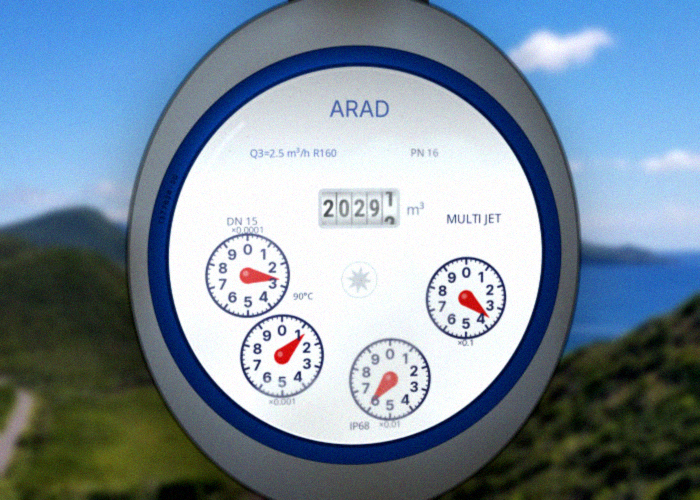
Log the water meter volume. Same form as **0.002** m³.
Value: **20291.3612** m³
